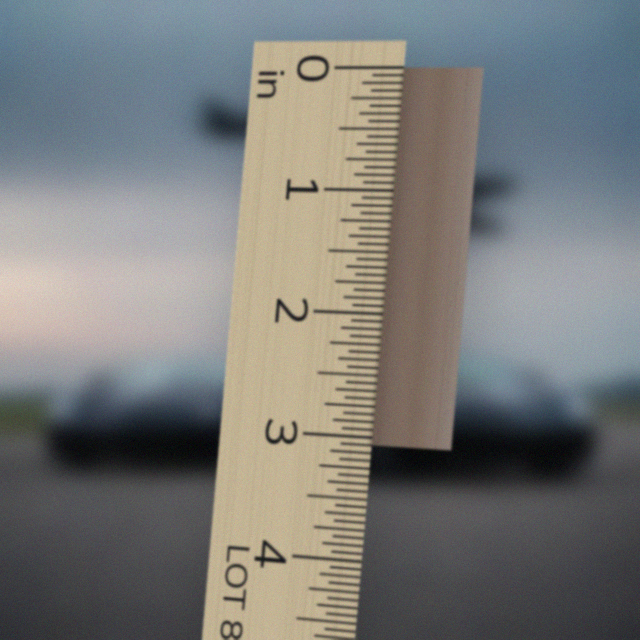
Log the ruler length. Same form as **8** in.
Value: **3.0625** in
